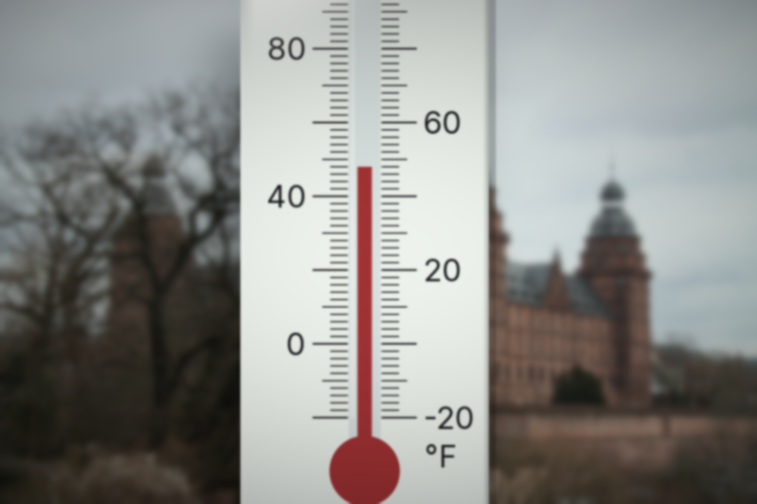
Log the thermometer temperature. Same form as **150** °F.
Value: **48** °F
